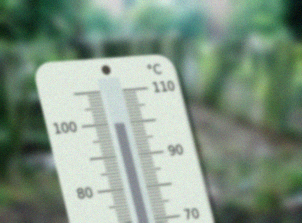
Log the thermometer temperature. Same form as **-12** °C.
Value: **100** °C
